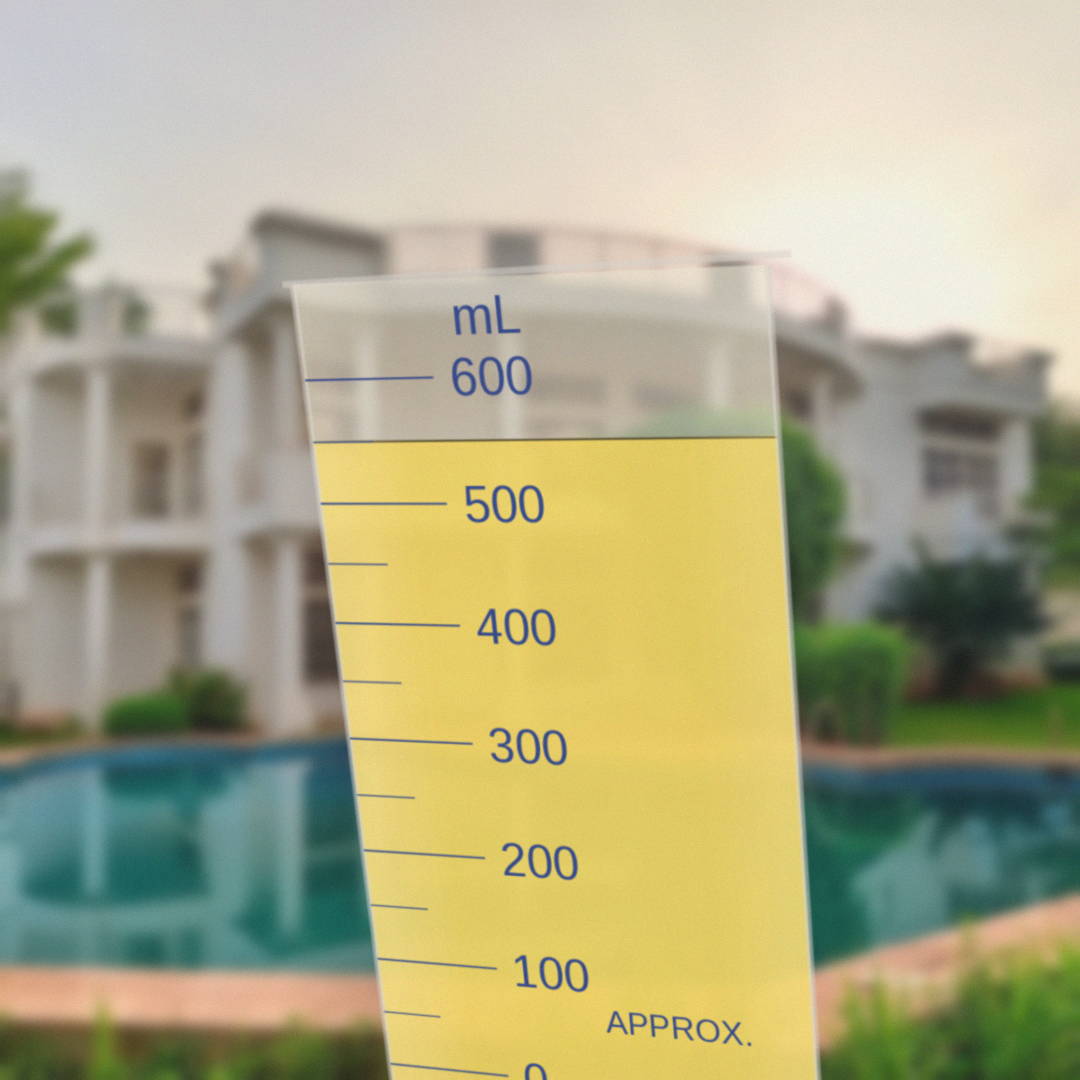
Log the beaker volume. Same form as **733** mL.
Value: **550** mL
